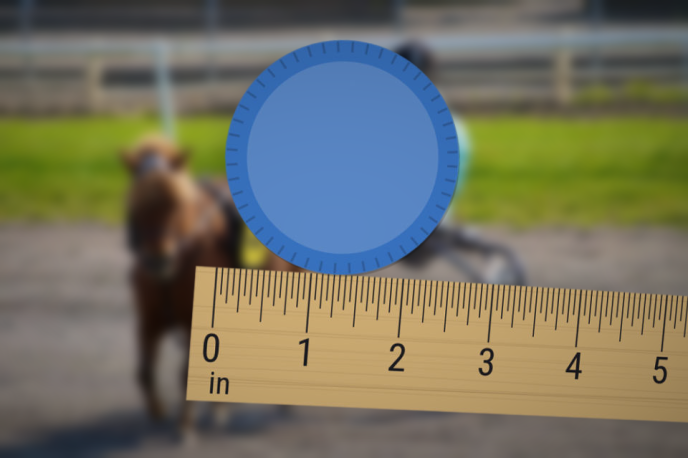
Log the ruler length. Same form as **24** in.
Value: **2.5** in
